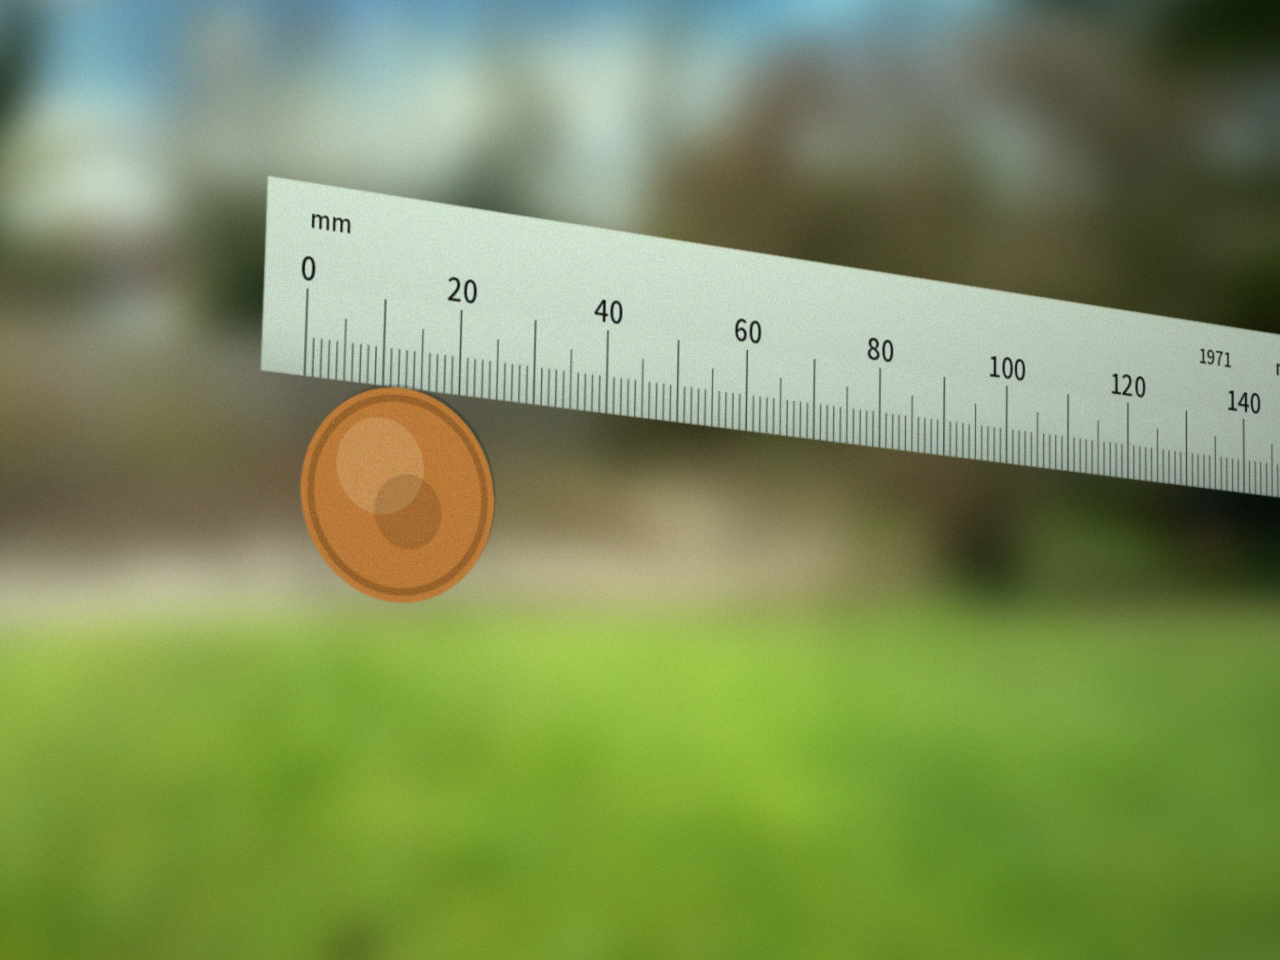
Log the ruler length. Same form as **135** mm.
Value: **25** mm
